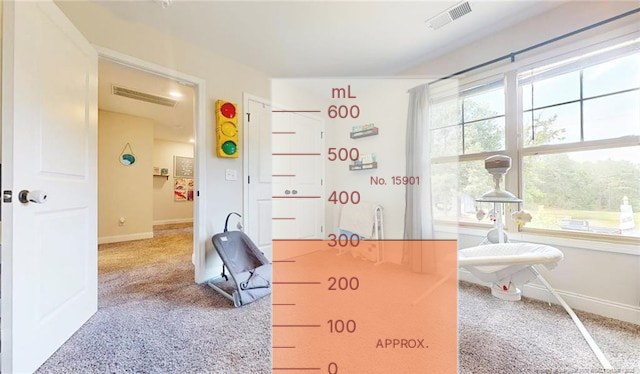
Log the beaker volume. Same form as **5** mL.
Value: **300** mL
